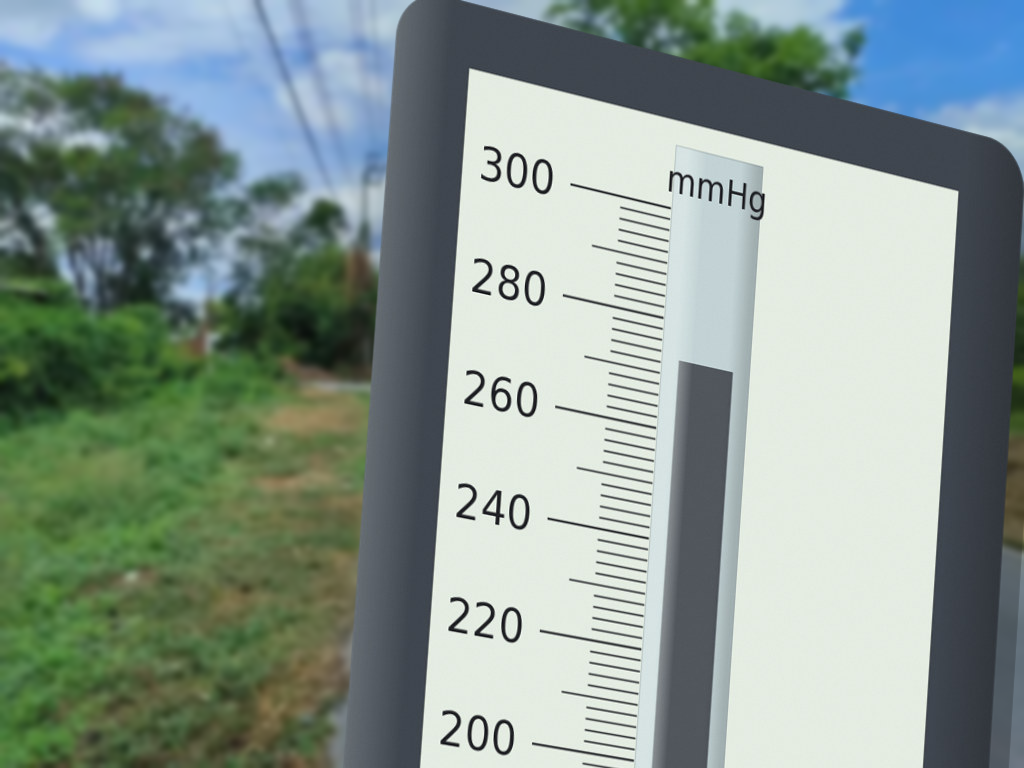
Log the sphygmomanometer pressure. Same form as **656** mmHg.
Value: **273** mmHg
